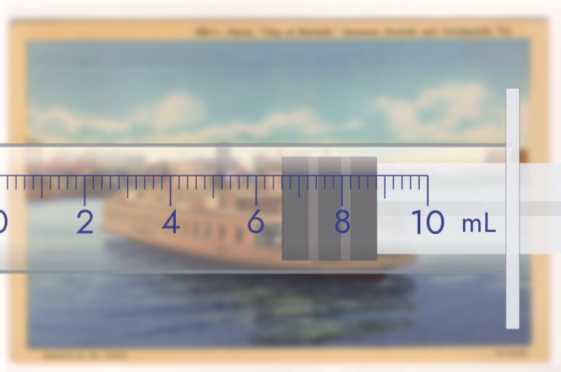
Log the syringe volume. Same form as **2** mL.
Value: **6.6** mL
